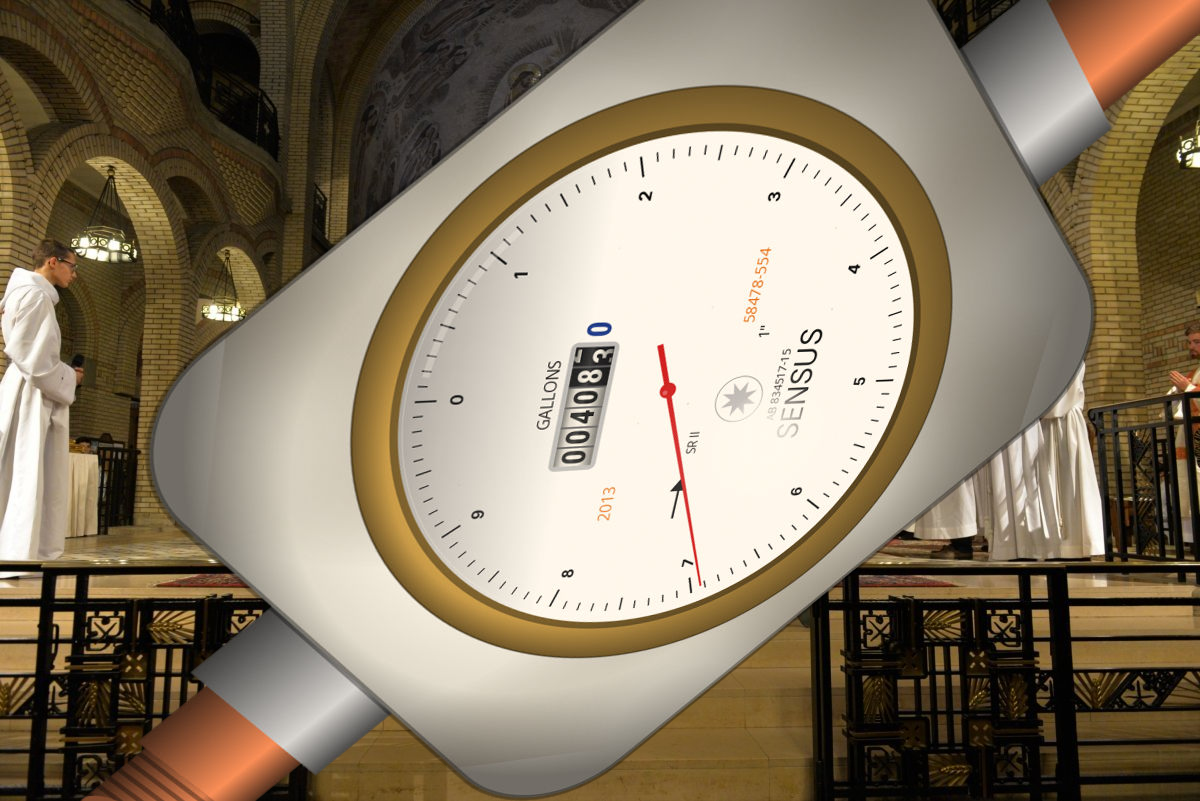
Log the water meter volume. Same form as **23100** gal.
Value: **40826.9** gal
